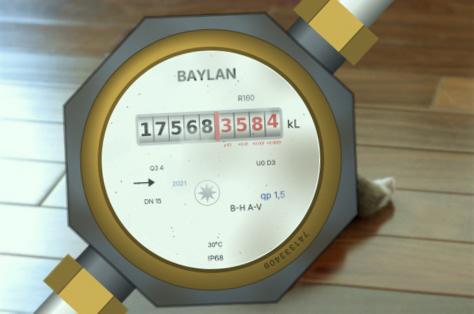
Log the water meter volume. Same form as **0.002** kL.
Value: **17568.3584** kL
